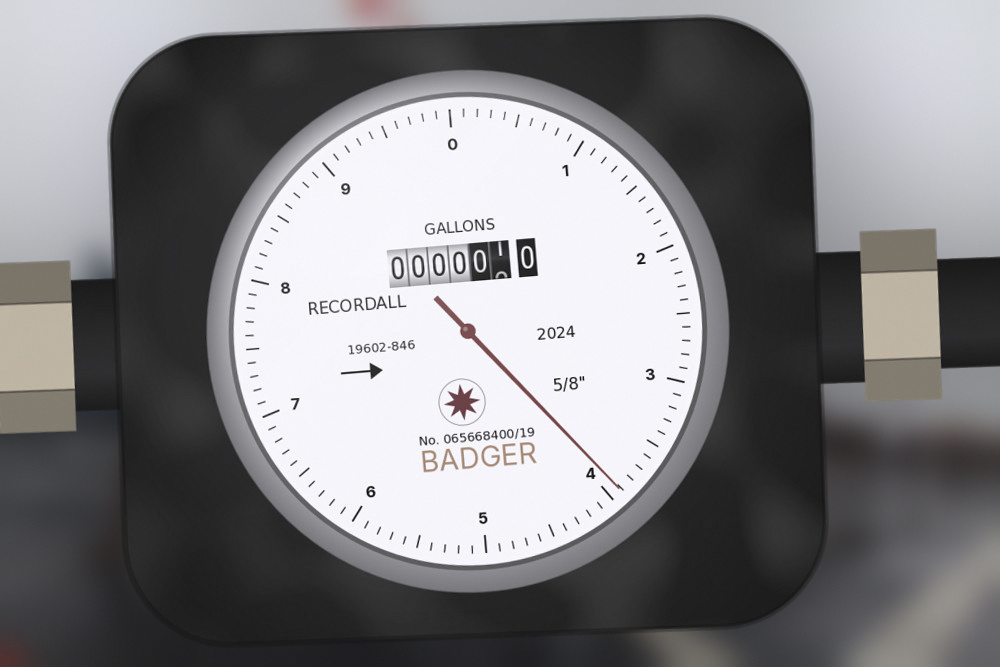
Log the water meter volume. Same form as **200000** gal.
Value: **13.9** gal
